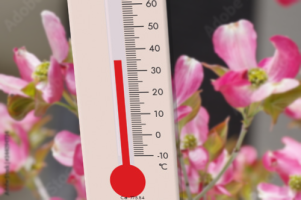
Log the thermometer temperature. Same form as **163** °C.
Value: **35** °C
